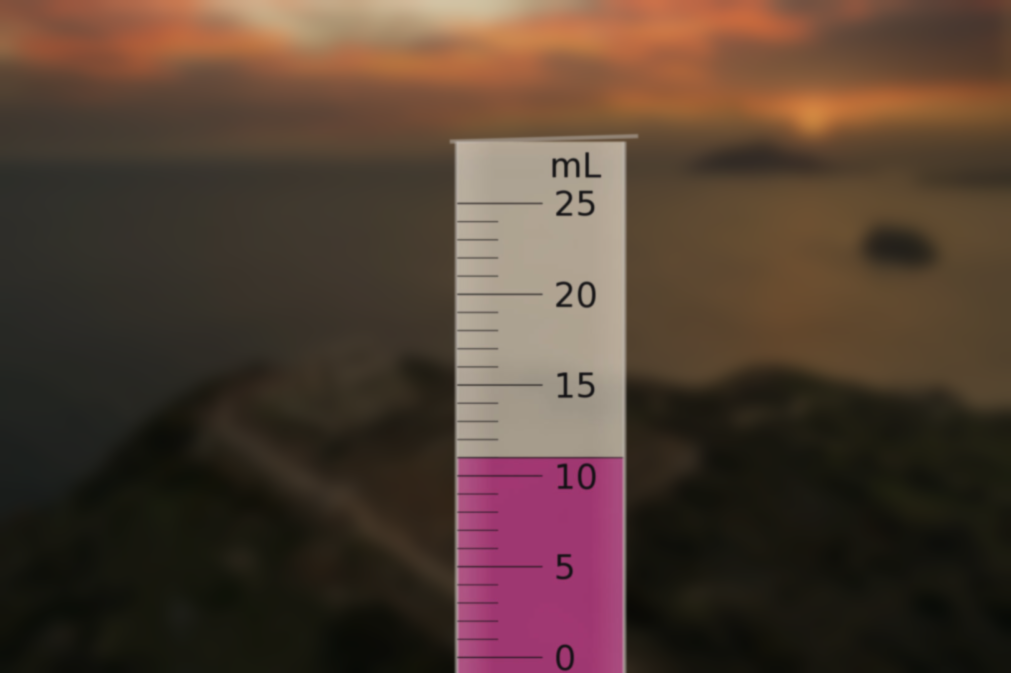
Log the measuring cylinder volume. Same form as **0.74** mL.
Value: **11** mL
